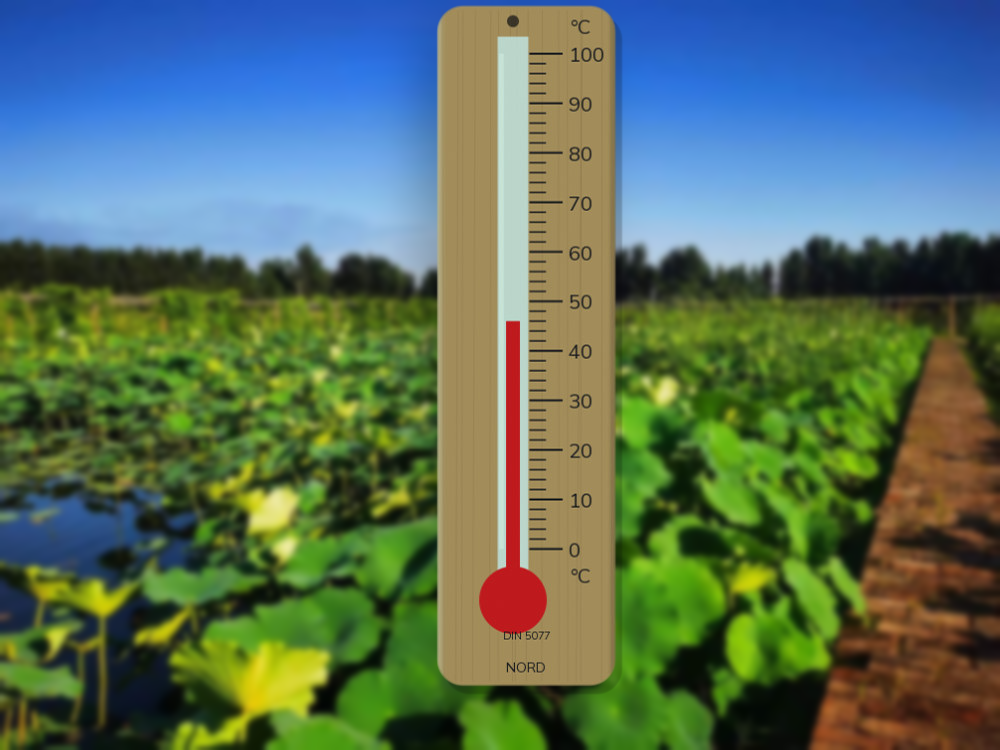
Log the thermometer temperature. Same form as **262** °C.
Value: **46** °C
